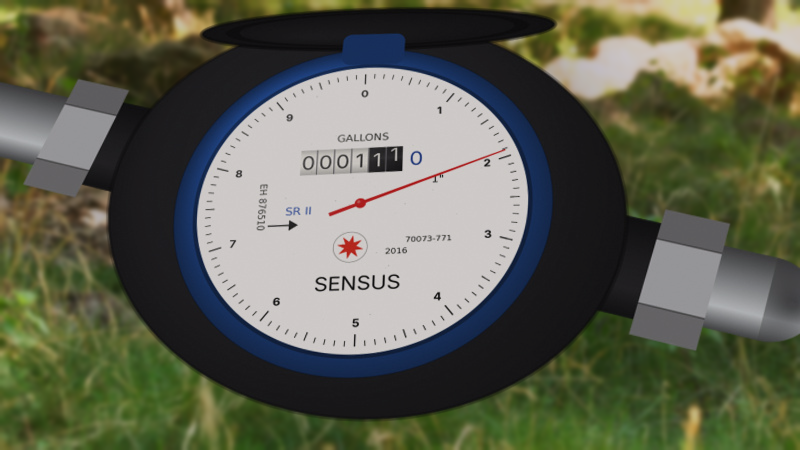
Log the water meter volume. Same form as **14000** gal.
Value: **1111.9** gal
